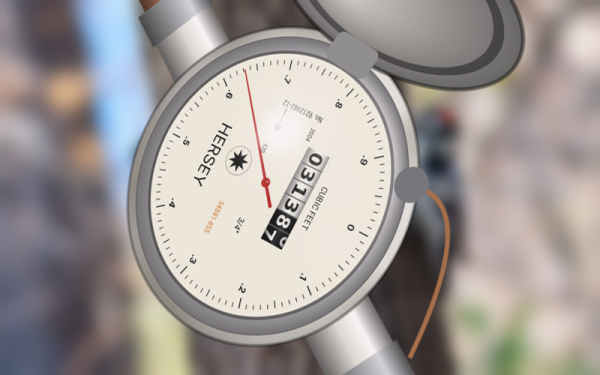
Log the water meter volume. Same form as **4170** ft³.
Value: **31386.63** ft³
